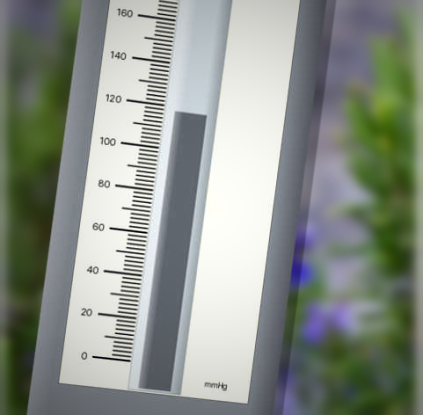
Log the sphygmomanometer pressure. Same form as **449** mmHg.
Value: **118** mmHg
